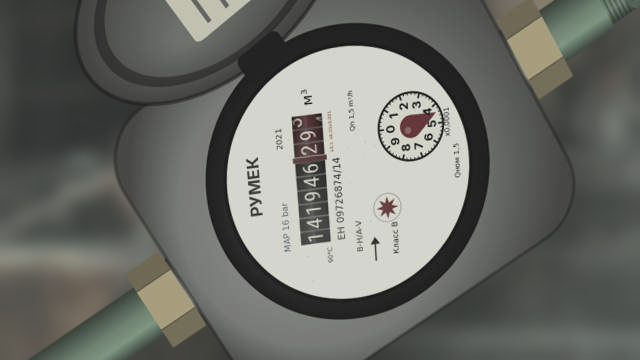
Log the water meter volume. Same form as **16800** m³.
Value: **141946.2934** m³
